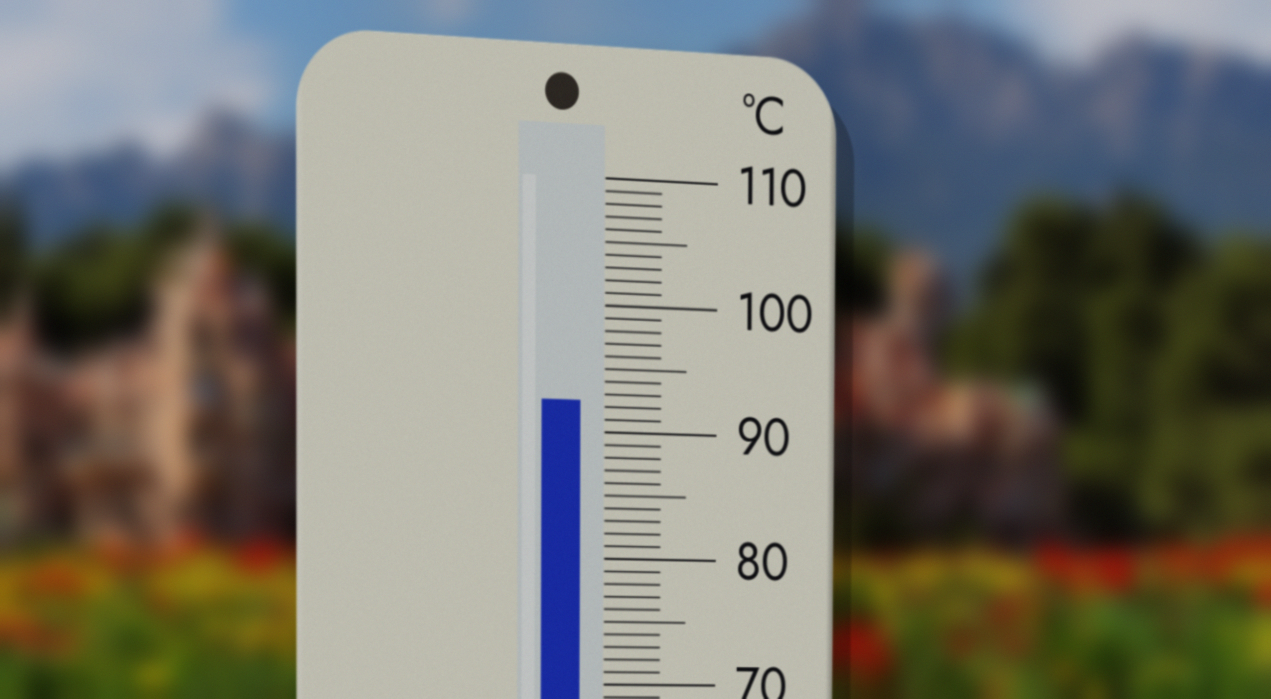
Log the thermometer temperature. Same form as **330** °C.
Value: **92.5** °C
